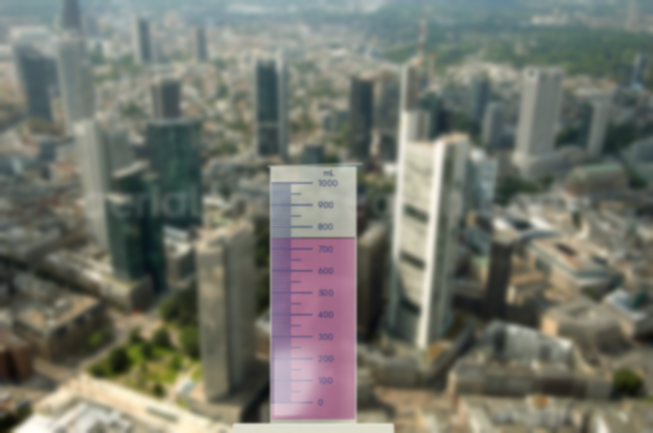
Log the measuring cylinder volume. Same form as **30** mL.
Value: **750** mL
